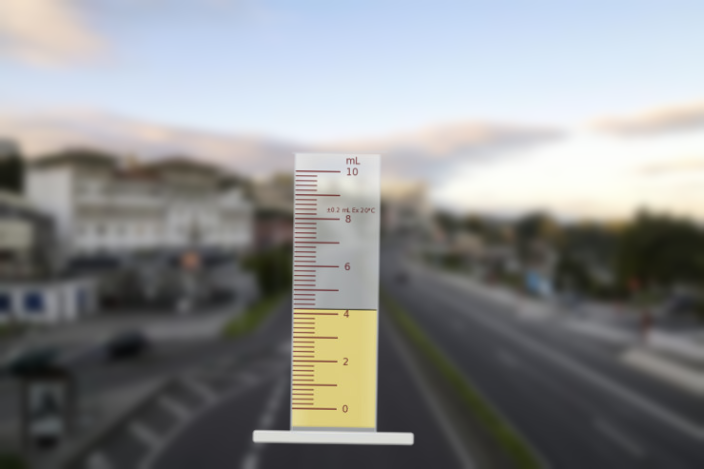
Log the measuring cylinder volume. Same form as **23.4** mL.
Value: **4.2** mL
